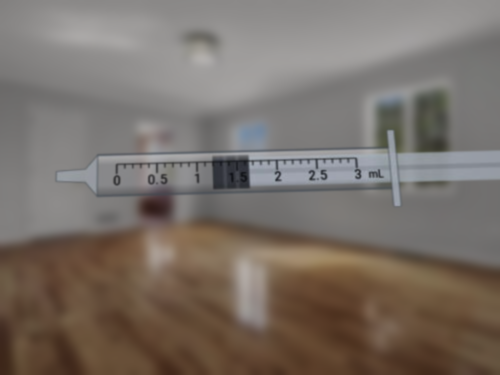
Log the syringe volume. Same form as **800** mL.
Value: **1.2** mL
